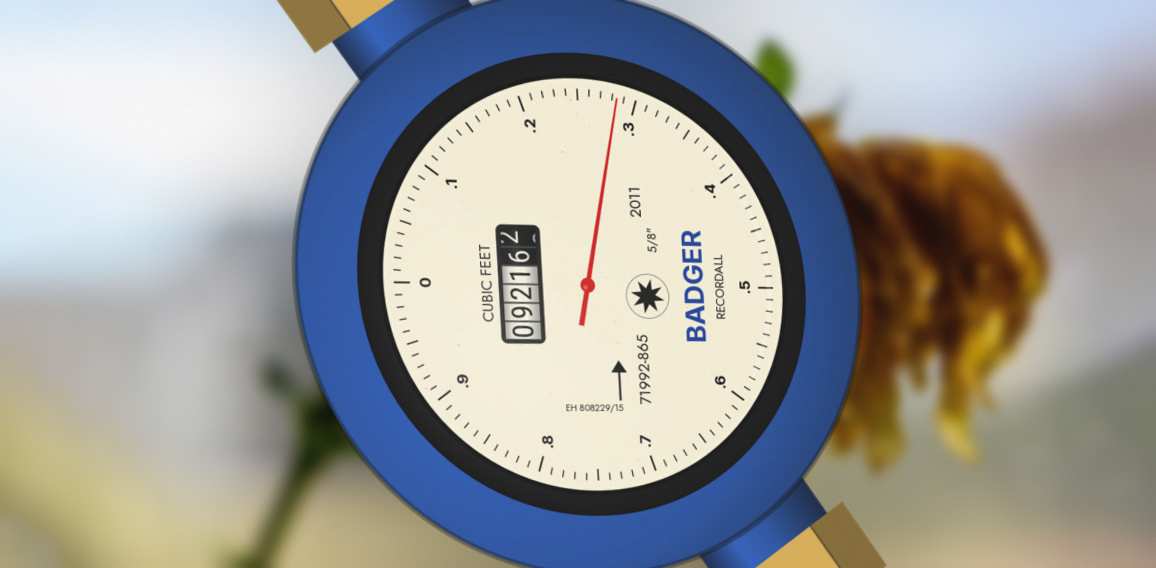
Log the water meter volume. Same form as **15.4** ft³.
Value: **92162.28** ft³
